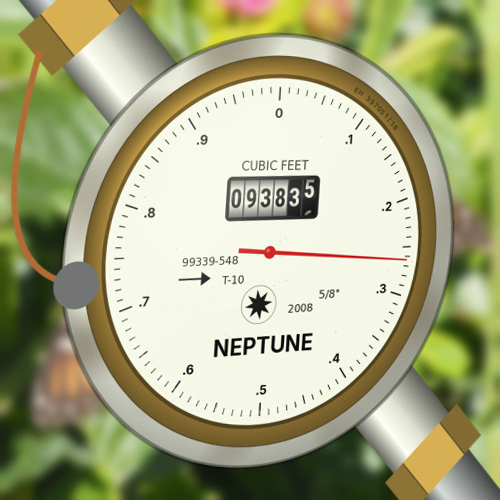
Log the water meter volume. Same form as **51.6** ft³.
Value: **93835.26** ft³
